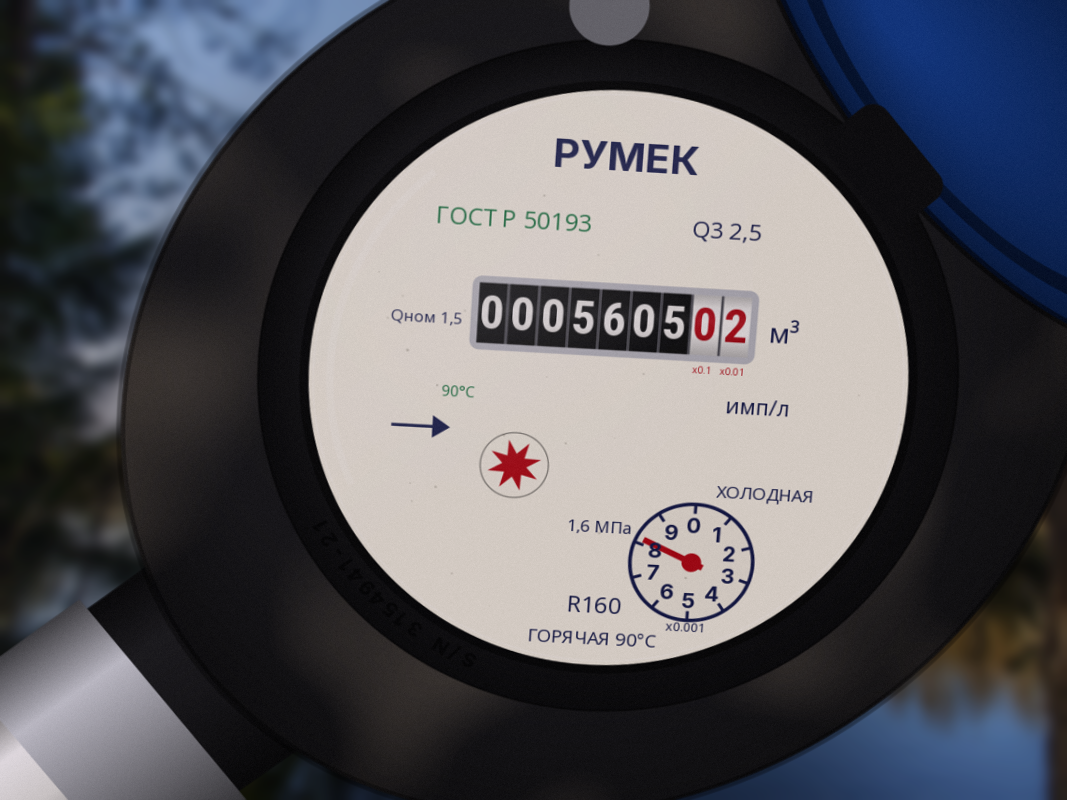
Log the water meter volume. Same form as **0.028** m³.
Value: **5605.028** m³
